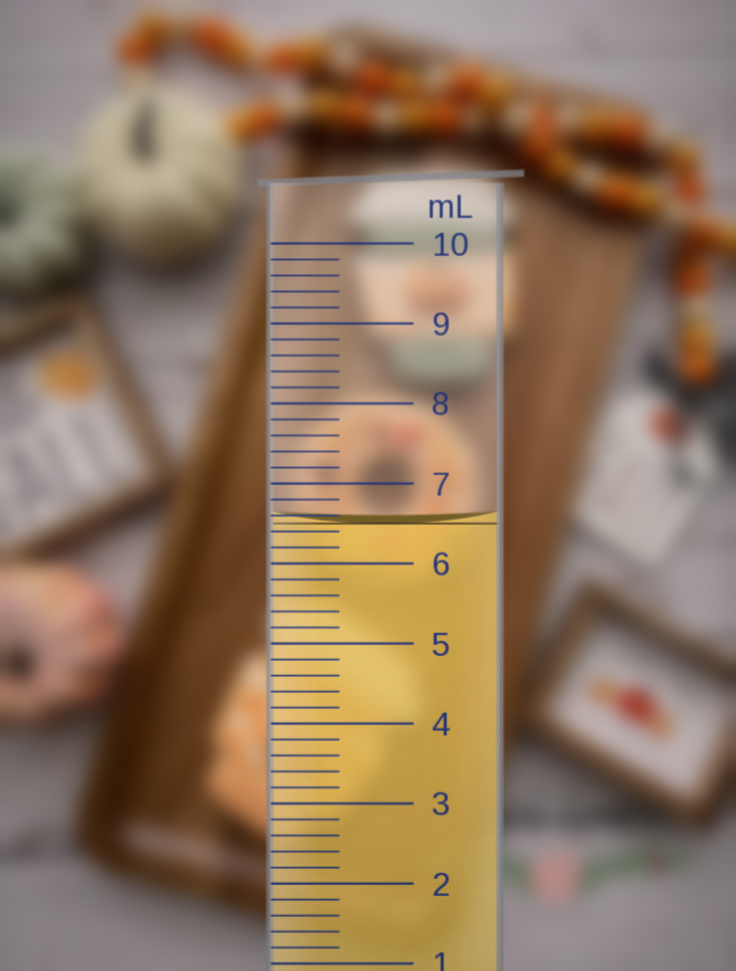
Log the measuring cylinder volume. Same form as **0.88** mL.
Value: **6.5** mL
